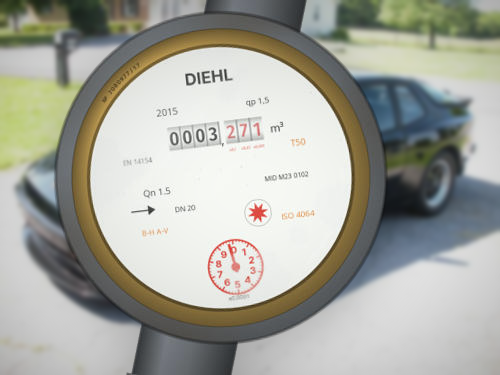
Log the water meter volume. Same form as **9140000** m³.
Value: **3.2709** m³
